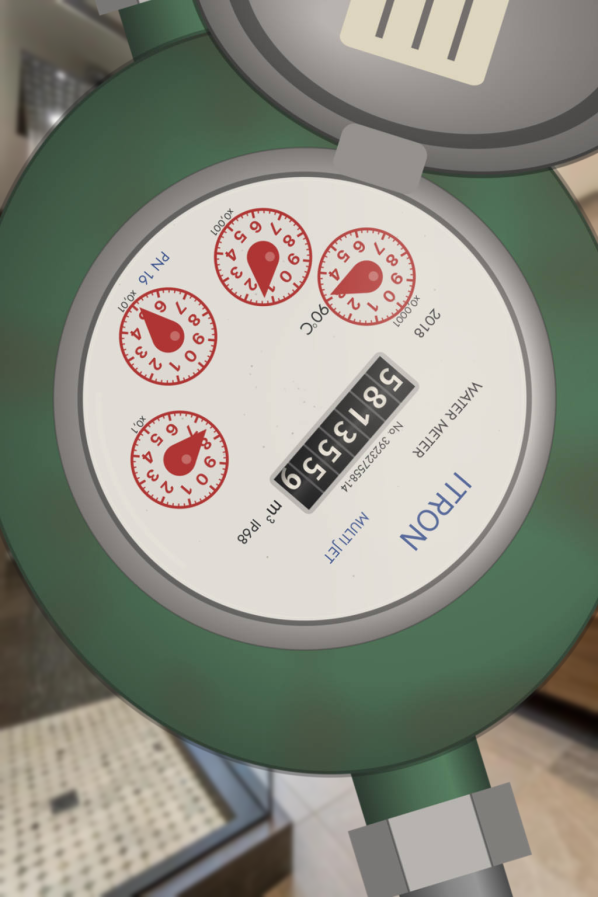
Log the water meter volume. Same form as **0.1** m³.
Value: **5813558.7513** m³
